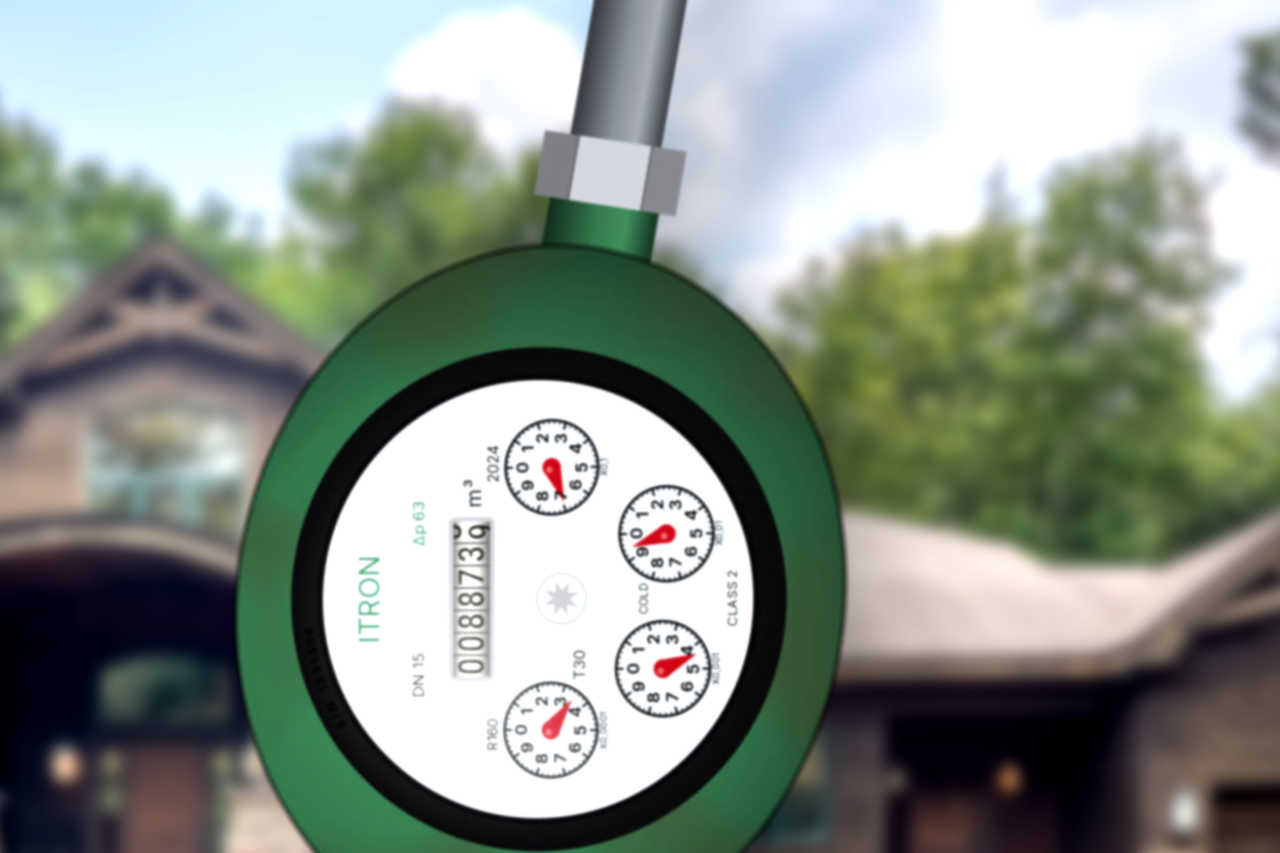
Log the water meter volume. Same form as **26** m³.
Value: **88738.6943** m³
